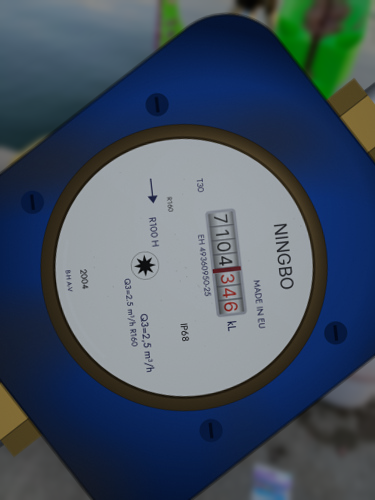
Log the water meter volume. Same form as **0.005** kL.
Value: **7104.346** kL
